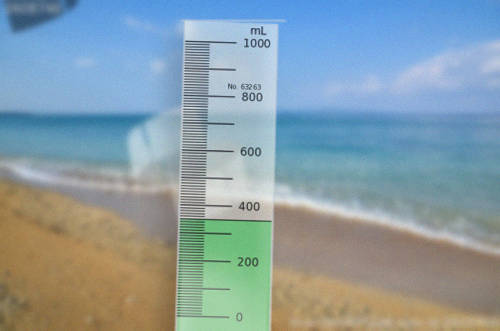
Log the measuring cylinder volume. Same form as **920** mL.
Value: **350** mL
